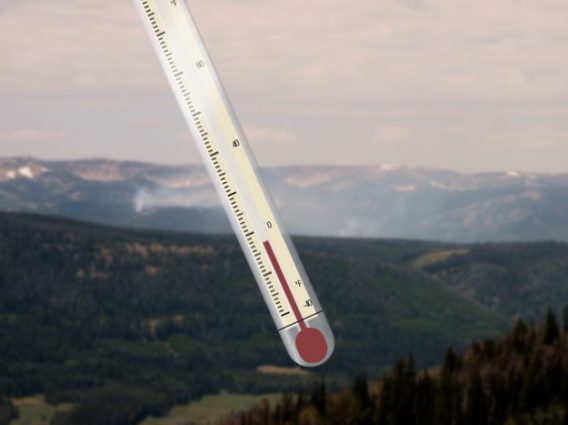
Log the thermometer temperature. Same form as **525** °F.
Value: **-6** °F
